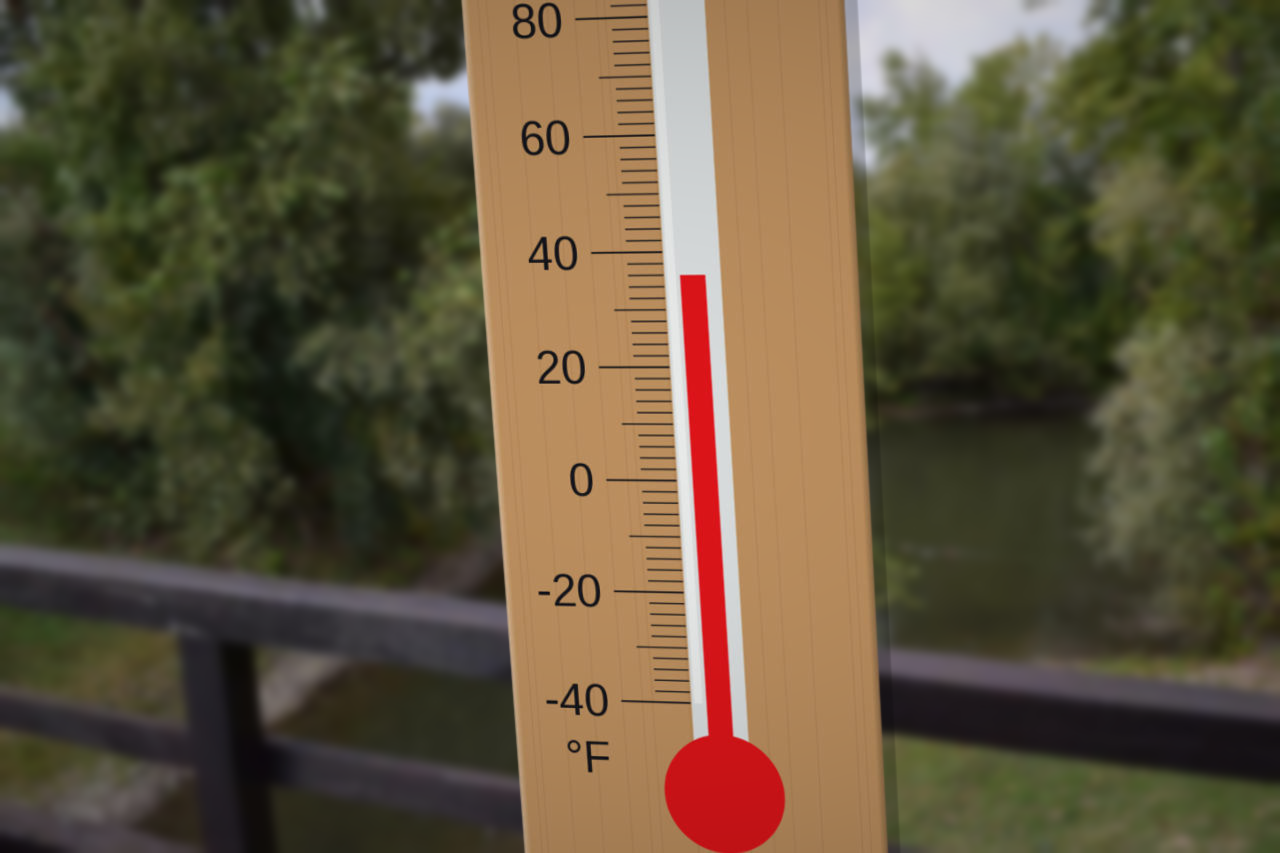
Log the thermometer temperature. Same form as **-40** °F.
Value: **36** °F
